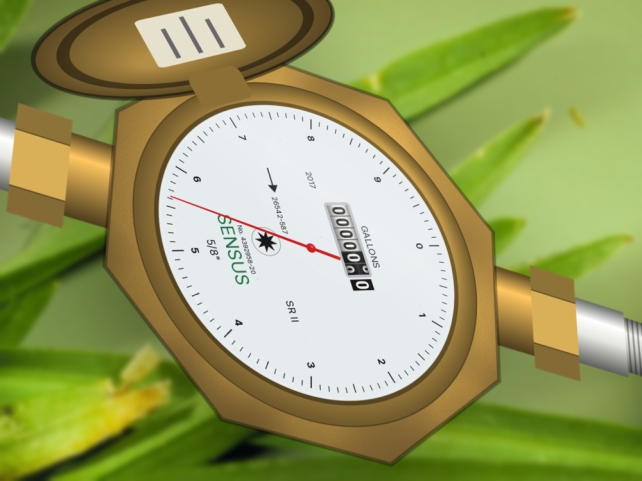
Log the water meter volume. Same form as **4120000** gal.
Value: **85.6** gal
